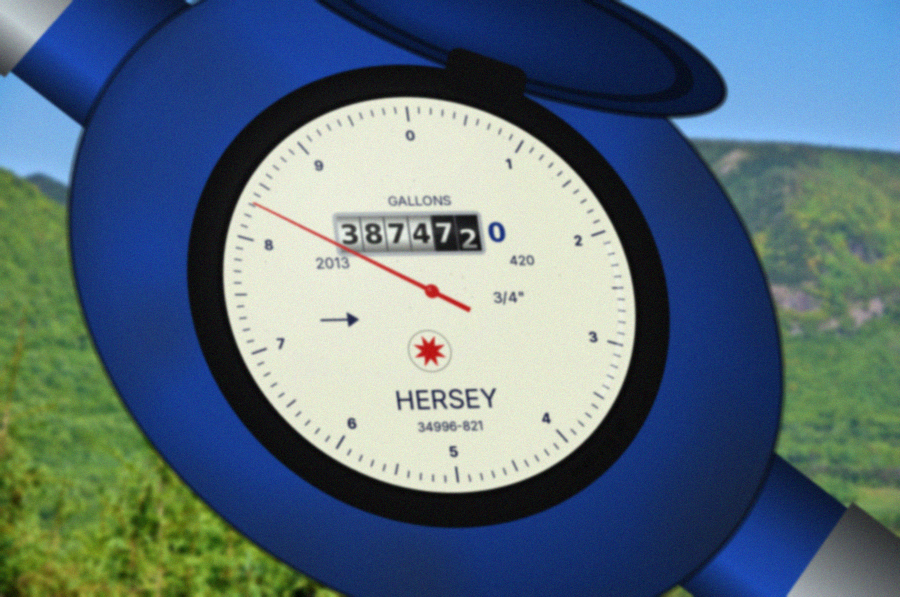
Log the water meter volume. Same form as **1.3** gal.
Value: **3874718.3** gal
